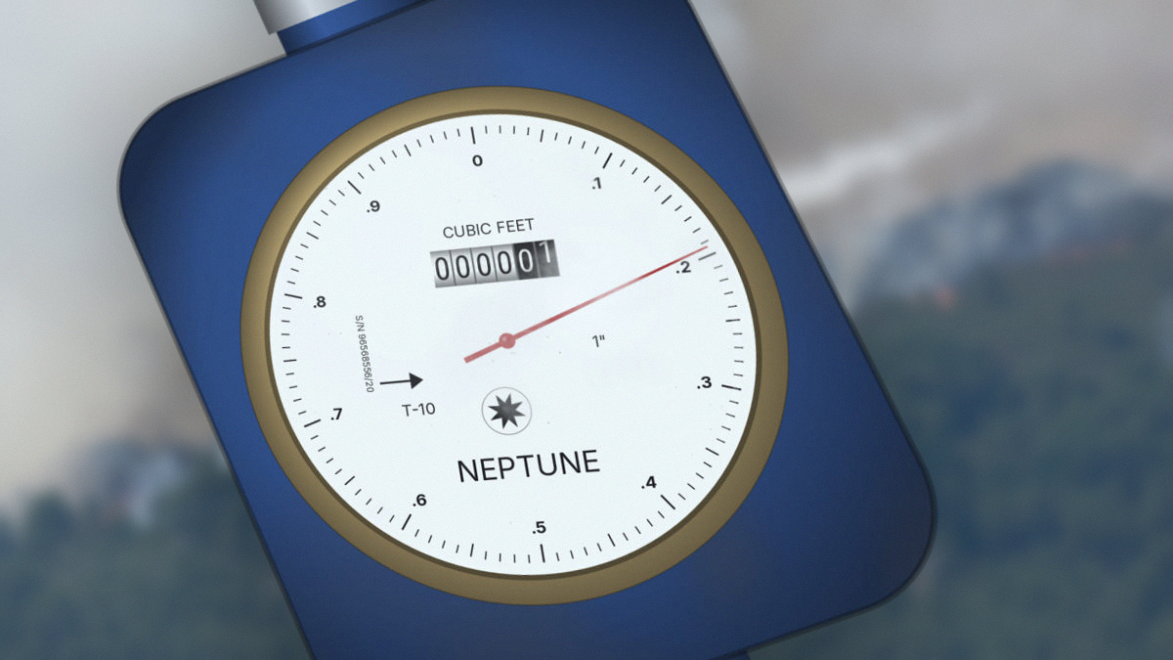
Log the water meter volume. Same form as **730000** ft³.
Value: **1.19** ft³
